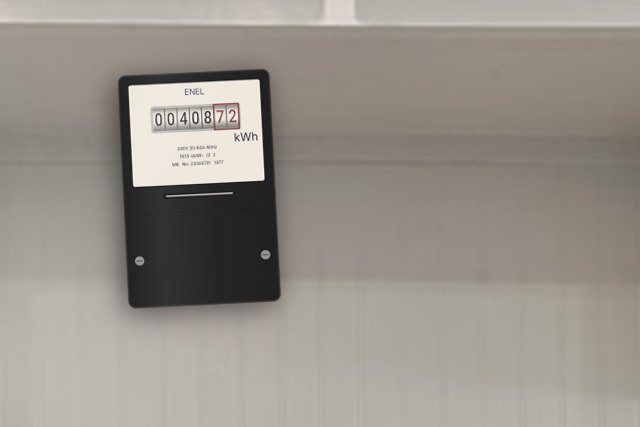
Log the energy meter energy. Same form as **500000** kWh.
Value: **408.72** kWh
